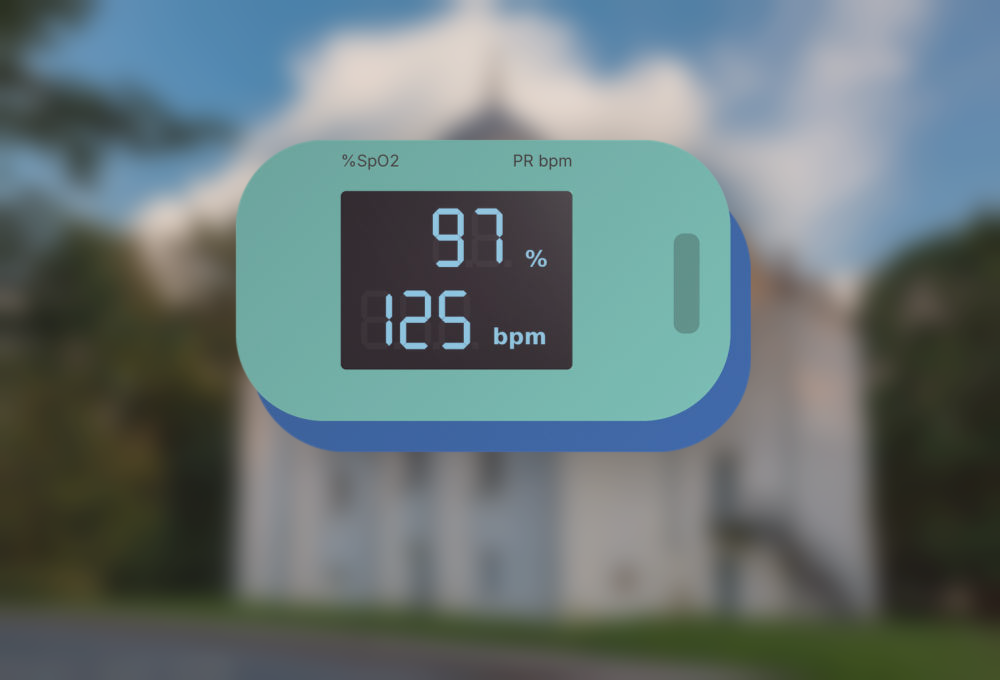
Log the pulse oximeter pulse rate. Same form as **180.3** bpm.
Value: **125** bpm
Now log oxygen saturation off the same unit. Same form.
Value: **97** %
